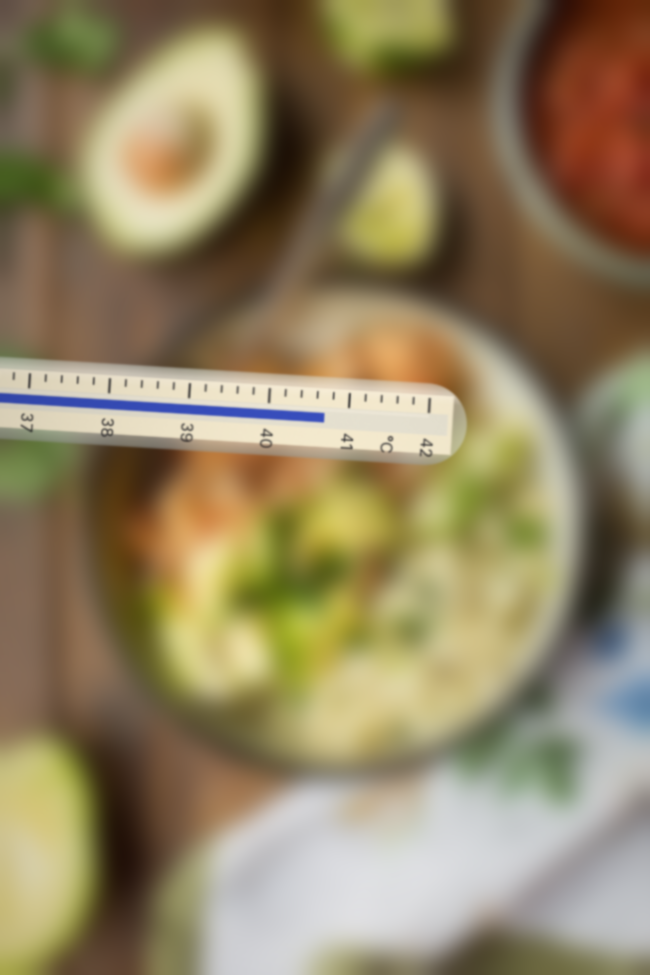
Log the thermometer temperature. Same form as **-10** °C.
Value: **40.7** °C
